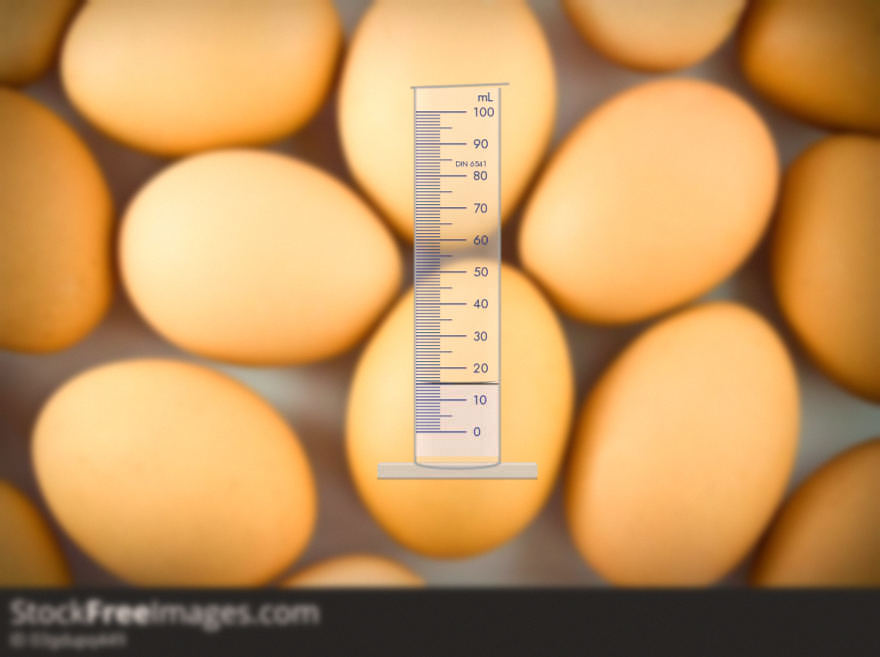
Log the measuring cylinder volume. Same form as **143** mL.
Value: **15** mL
